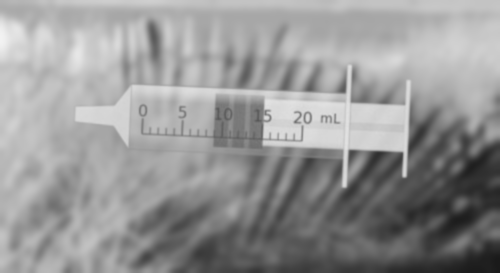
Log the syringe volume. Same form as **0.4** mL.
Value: **9** mL
